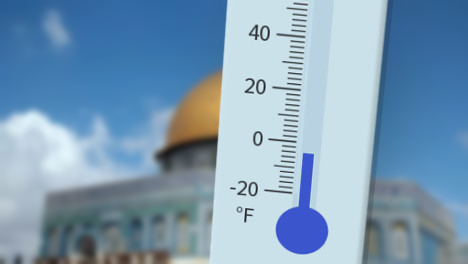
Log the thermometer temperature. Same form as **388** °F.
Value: **-4** °F
